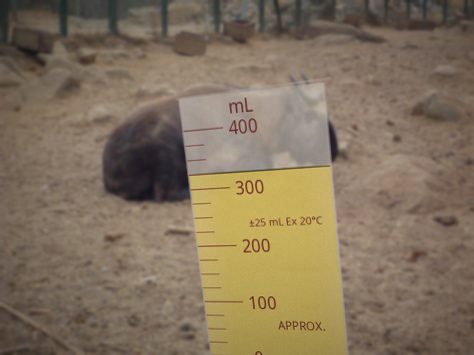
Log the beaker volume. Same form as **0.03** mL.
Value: **325** mL
